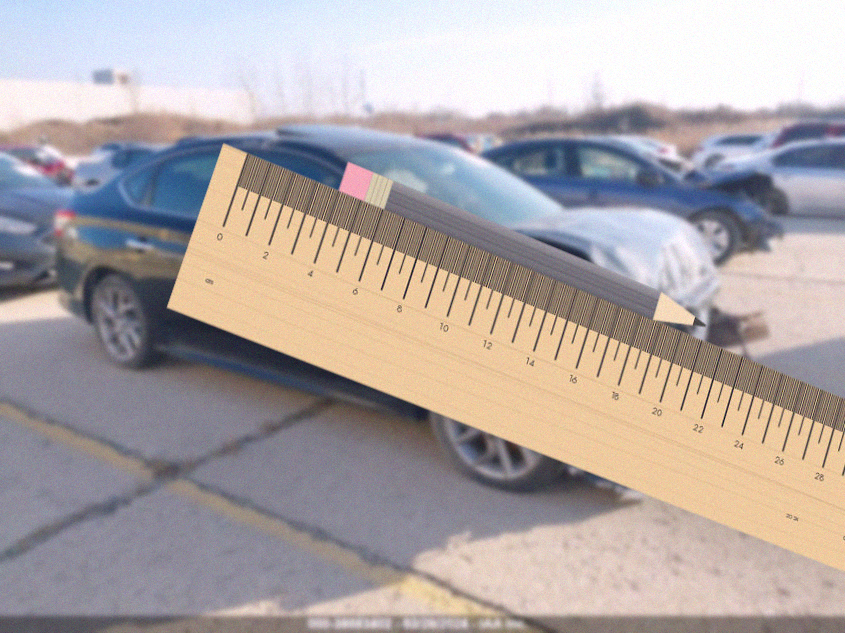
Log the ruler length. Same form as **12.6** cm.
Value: **17** cm
